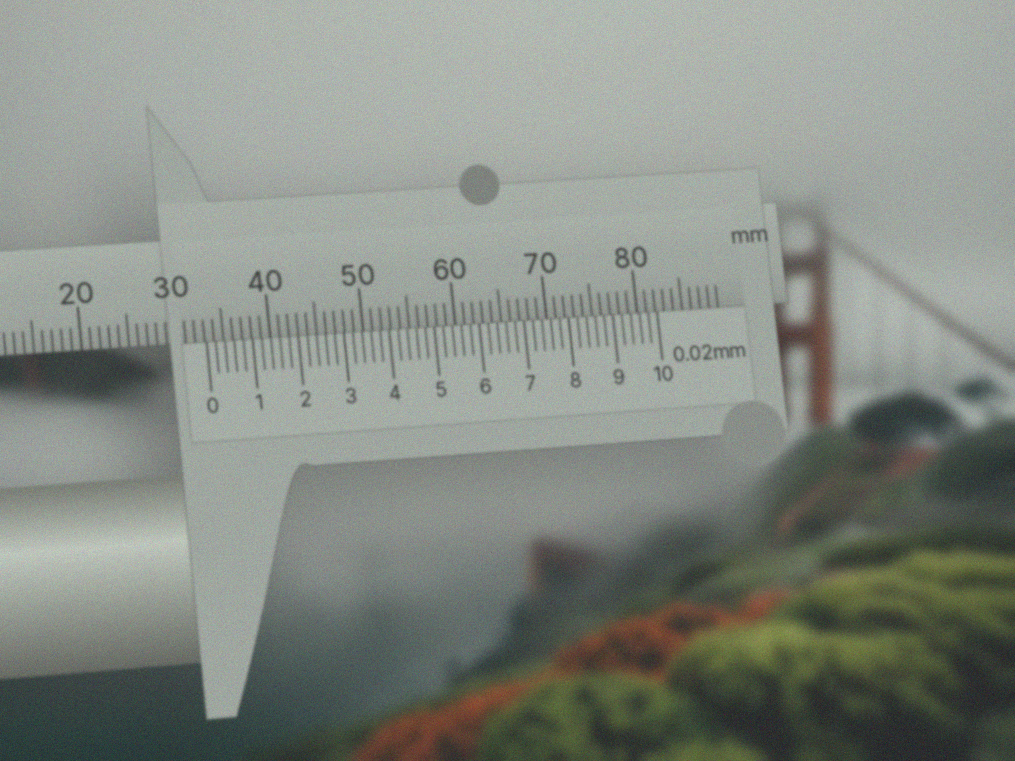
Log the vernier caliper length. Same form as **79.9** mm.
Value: **33.2** mm
